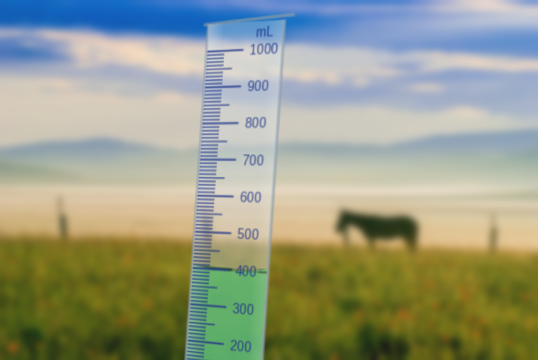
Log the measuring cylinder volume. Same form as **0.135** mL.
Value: **400** mL
